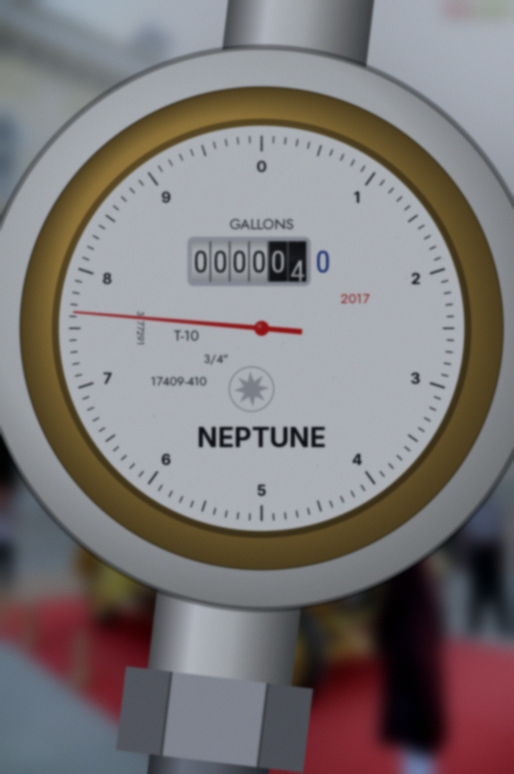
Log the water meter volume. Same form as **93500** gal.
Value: **37.6** gal
